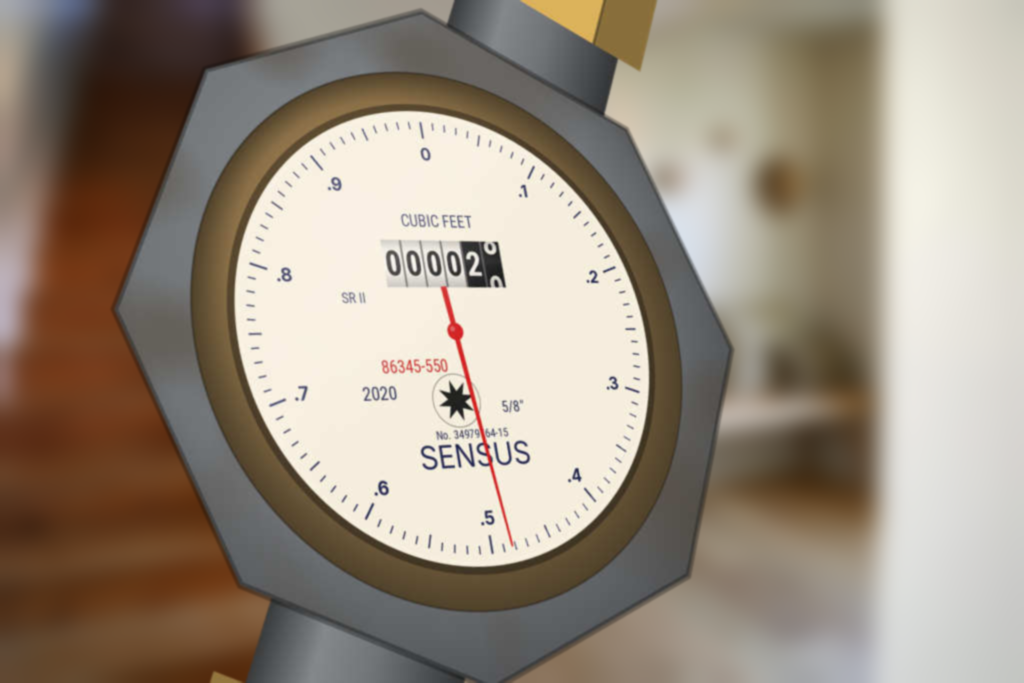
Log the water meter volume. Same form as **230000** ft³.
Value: **28.48** ft³
